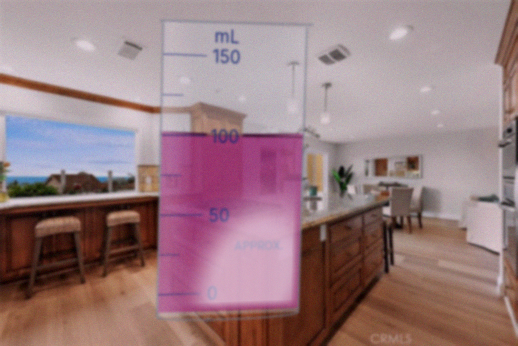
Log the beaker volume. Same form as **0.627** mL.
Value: **100** mL
